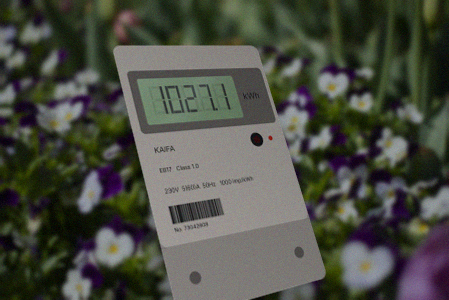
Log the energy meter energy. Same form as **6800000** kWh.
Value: **1027.1** kWh
